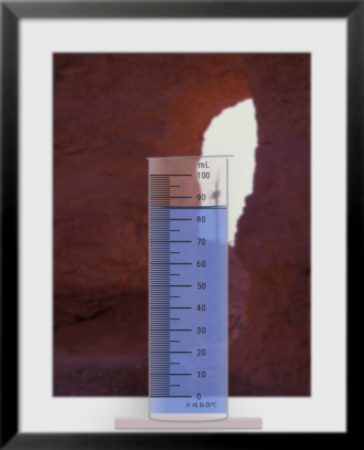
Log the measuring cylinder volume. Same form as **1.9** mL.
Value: **85** mL
